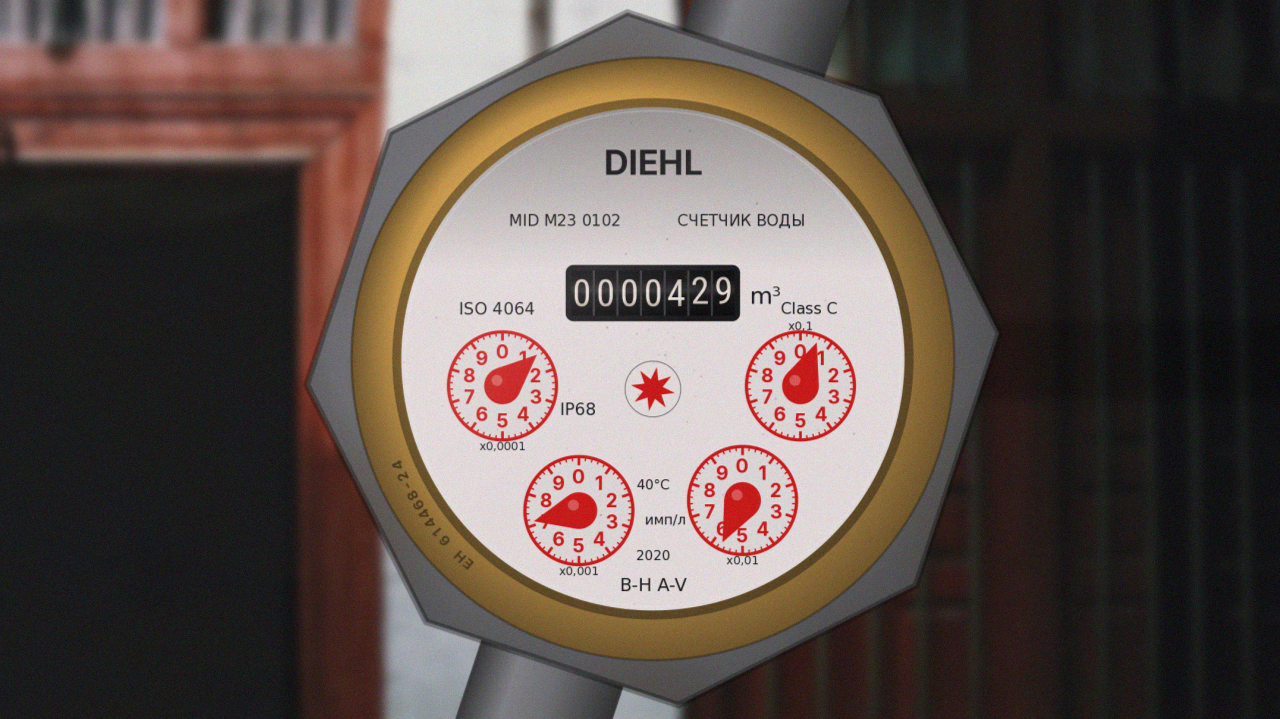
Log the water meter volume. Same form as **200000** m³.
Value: **429.0571** m³
